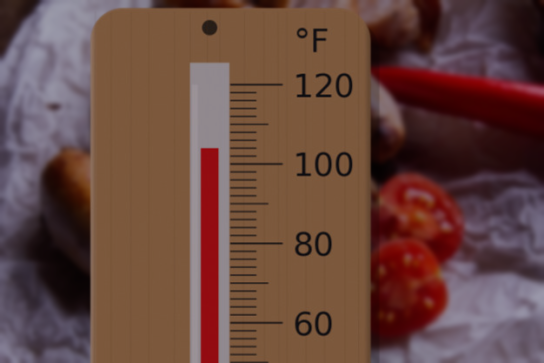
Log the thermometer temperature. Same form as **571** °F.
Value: **104** °F
